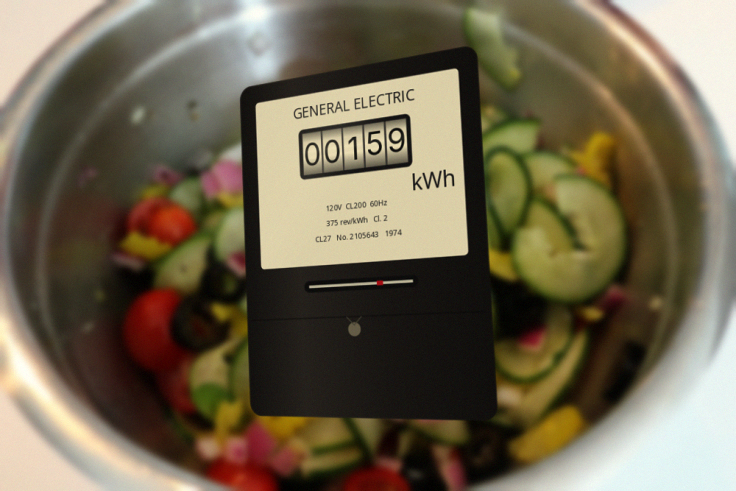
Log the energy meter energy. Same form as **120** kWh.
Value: **159** kWh
